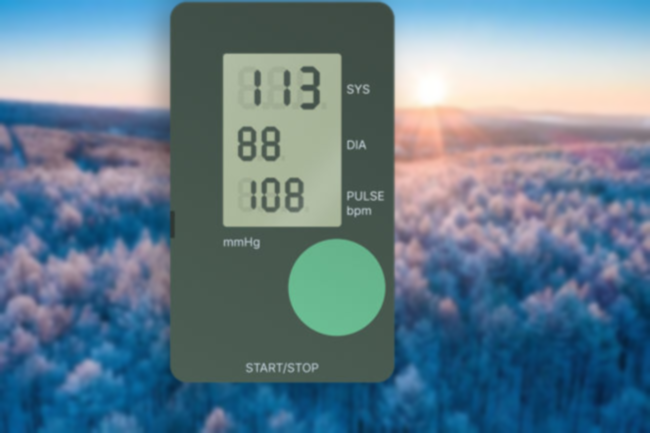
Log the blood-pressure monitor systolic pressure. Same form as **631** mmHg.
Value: **113** mmHg
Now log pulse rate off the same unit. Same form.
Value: **108** bpm
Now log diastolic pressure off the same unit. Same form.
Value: **88** mmHg
